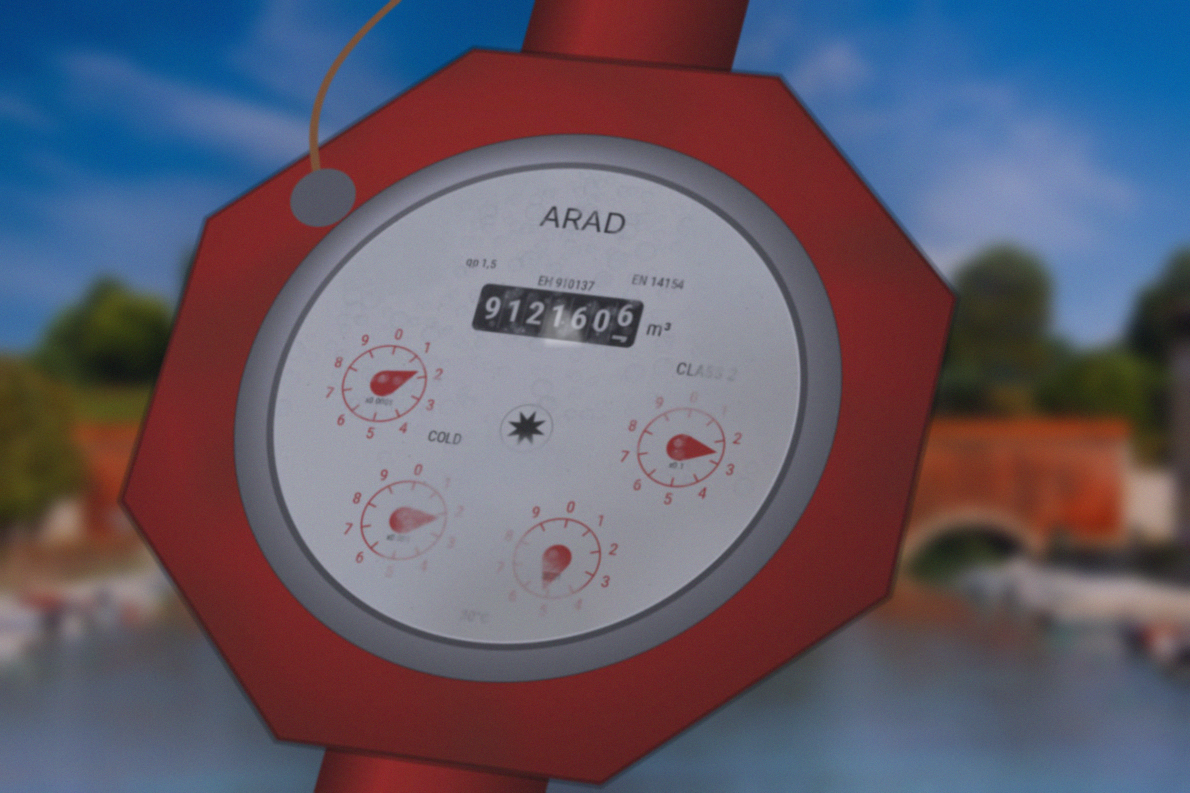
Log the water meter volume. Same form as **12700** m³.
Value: **9121606.2521** m³
